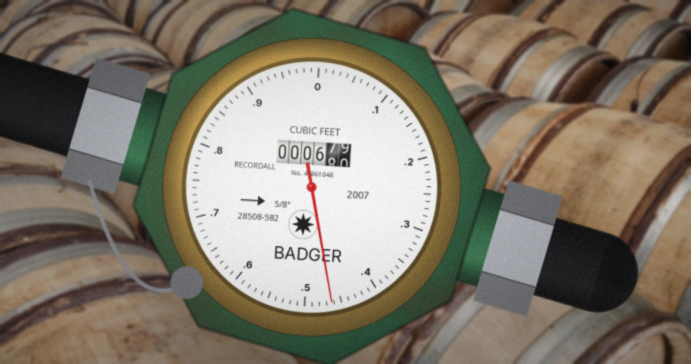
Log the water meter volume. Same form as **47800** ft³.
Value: **679.46** ft³
